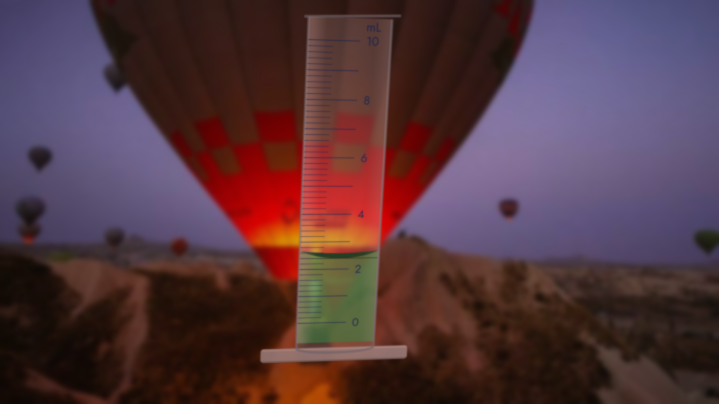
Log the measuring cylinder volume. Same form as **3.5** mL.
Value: **2.4** mL
